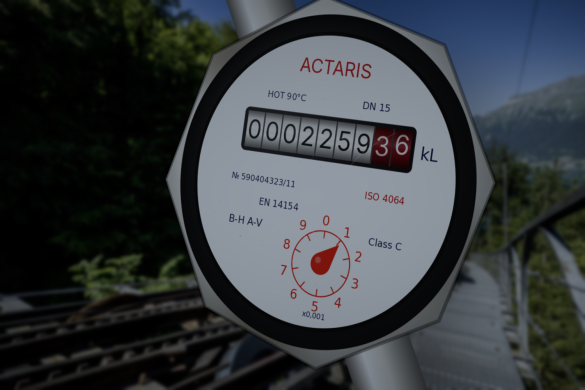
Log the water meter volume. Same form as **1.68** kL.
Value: **2259.361** kL
